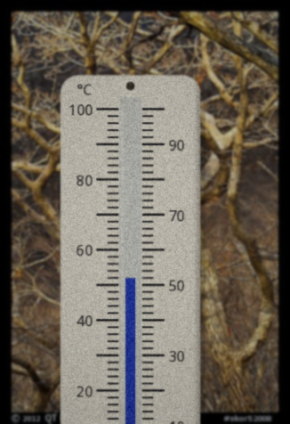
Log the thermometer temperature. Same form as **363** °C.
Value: **52** °C
